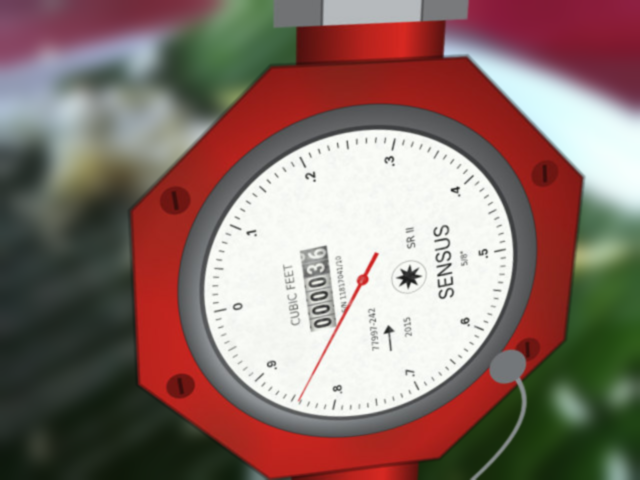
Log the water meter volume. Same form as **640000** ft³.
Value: **35.84** ft³
